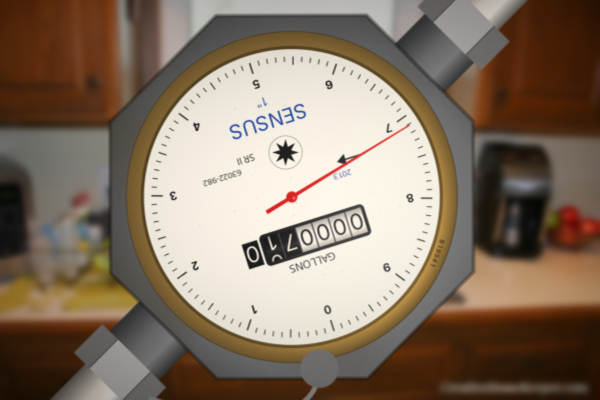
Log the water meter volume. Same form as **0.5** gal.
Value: **707.1** gal
